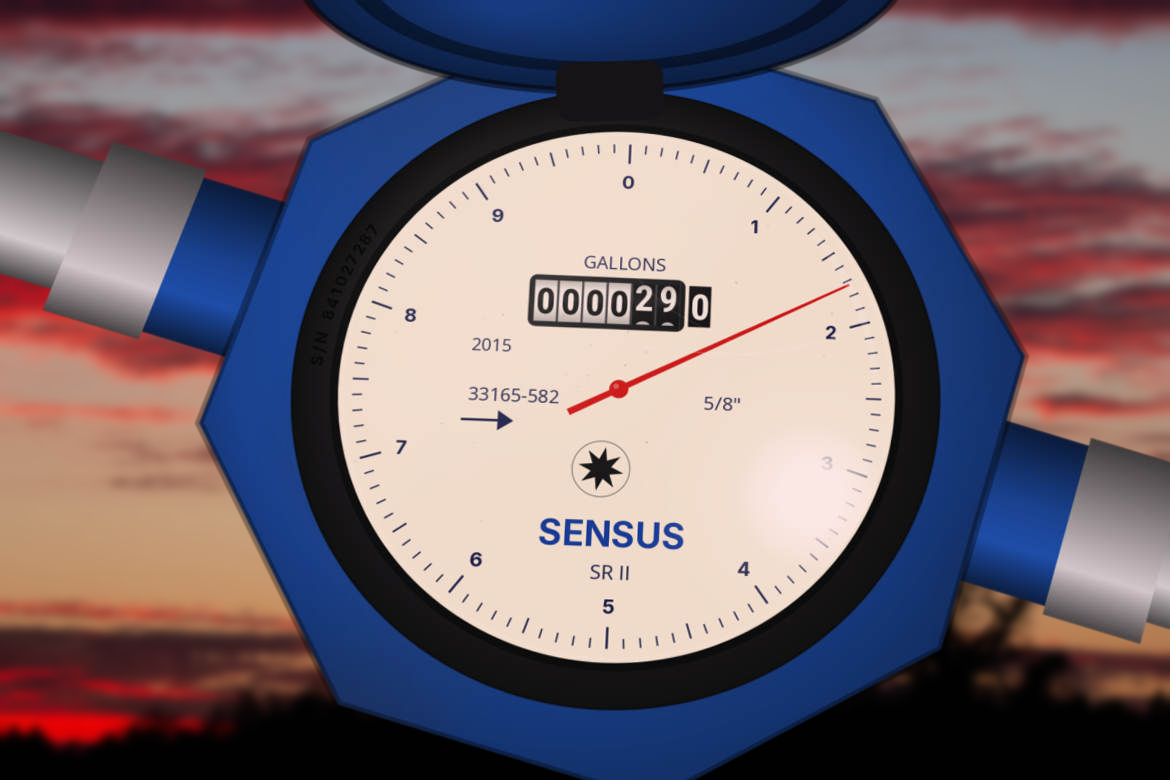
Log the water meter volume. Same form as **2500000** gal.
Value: **291.7** gal
